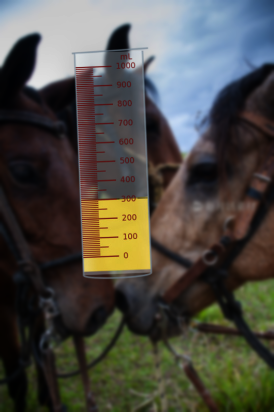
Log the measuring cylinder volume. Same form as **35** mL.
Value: **300** mL
